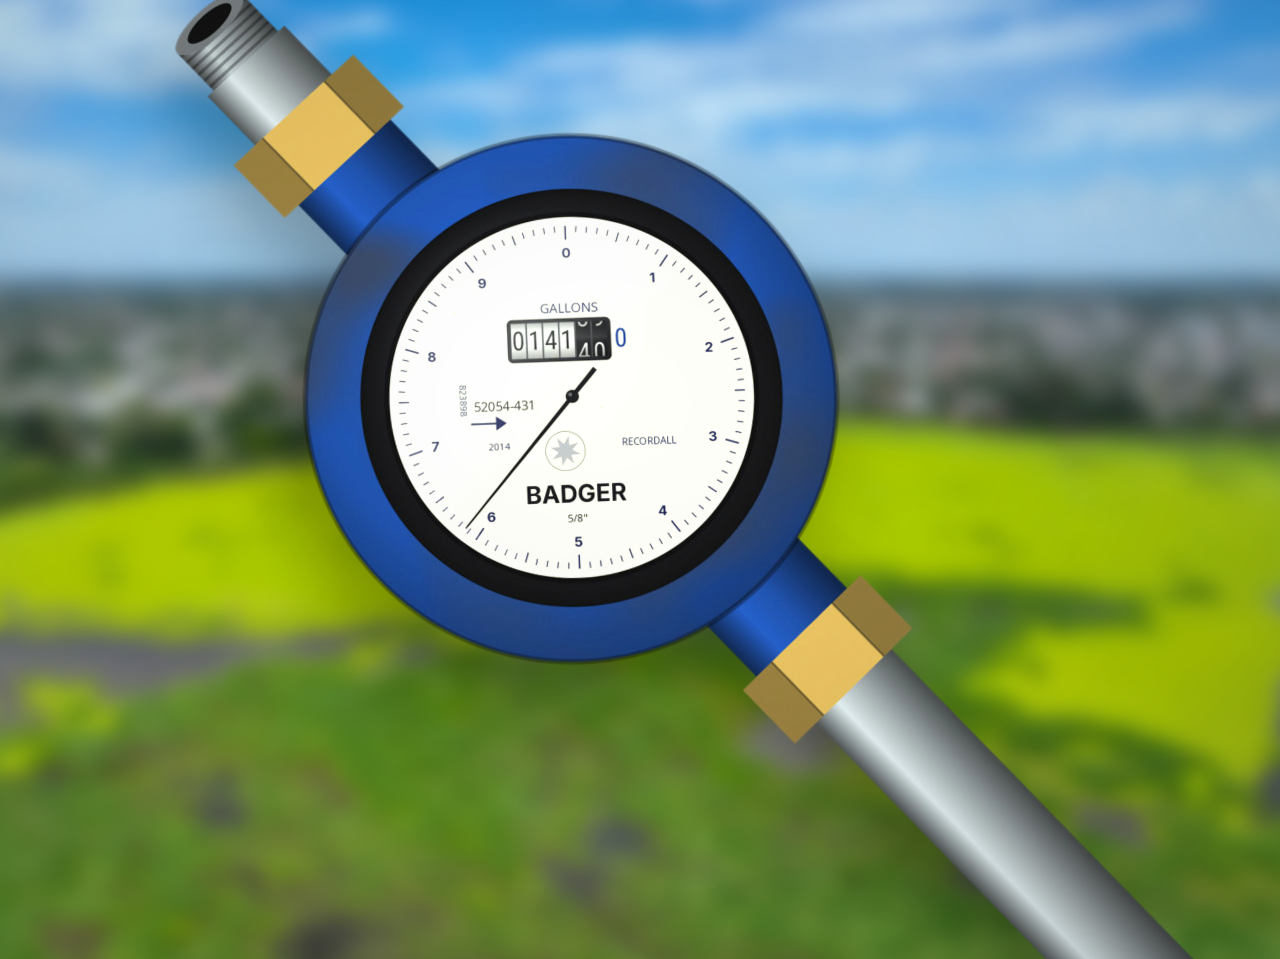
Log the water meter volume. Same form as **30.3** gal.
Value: **141396.1** gal
